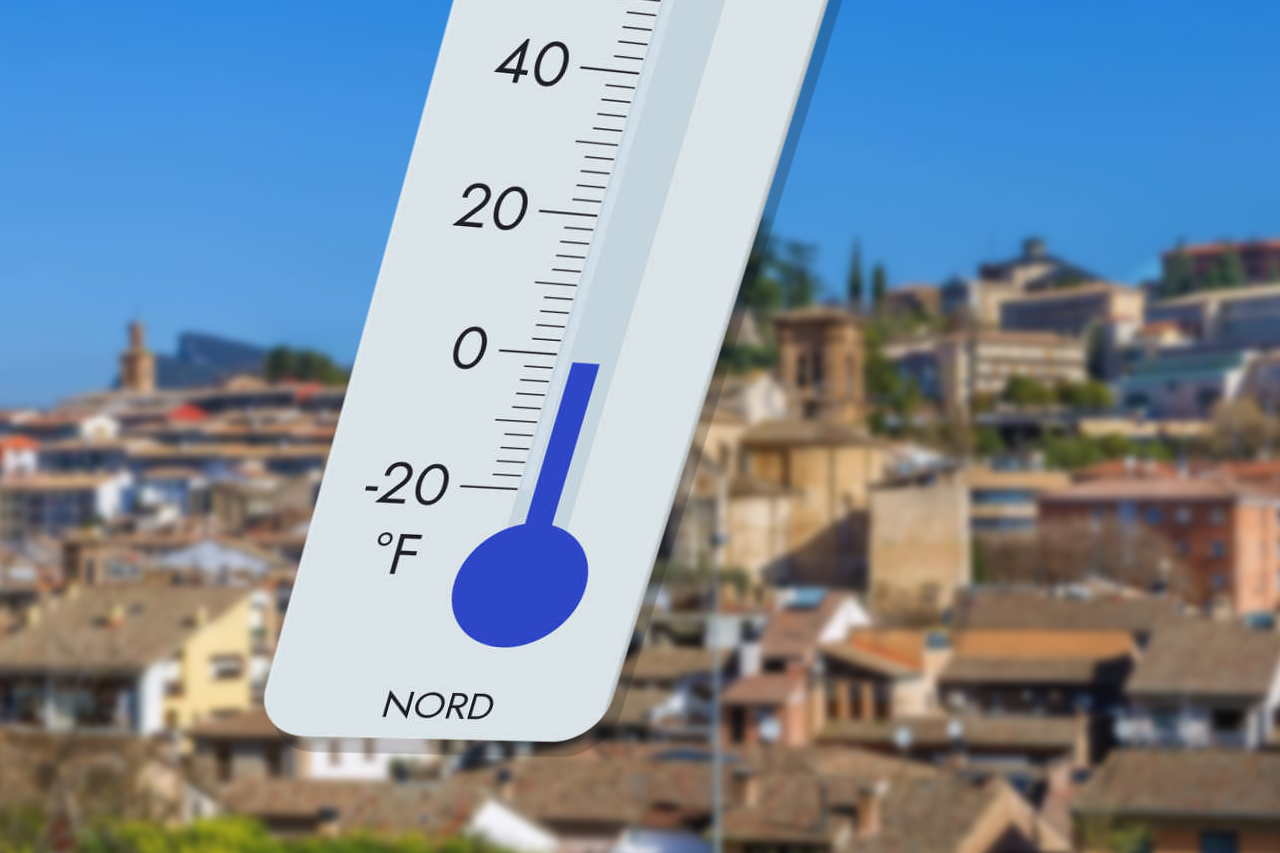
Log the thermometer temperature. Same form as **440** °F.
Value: **-1** °F
